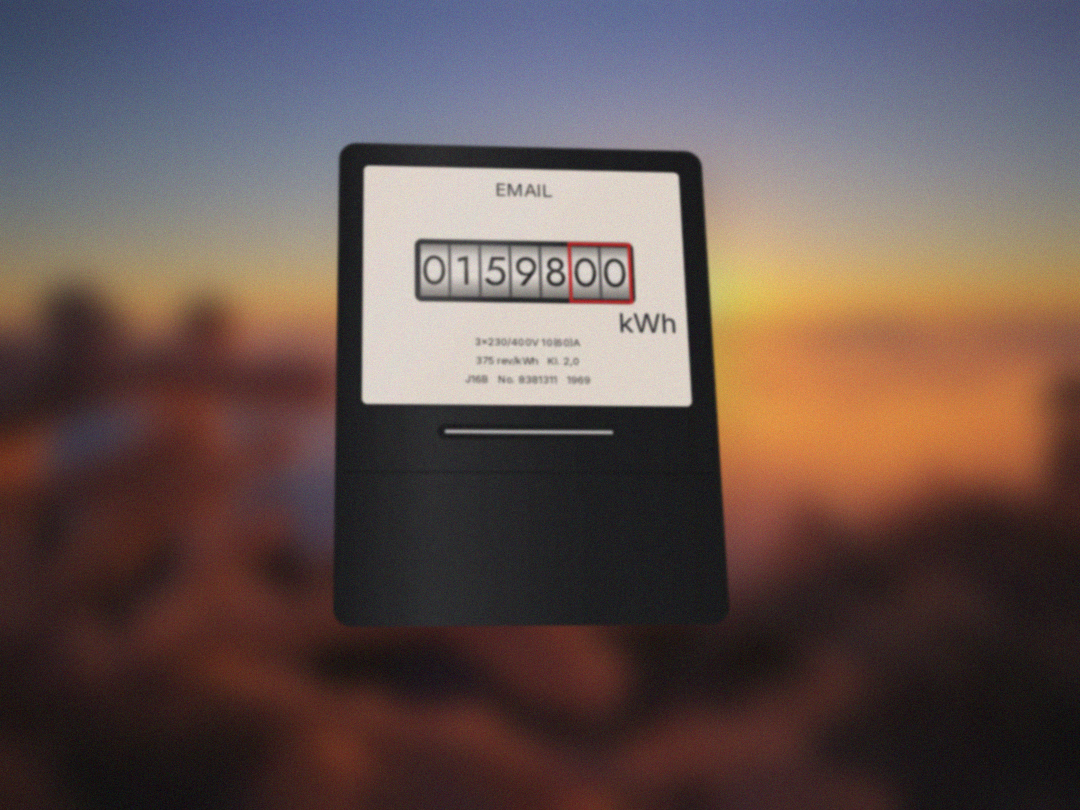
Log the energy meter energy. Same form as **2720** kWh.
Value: **1598.00** kWh
